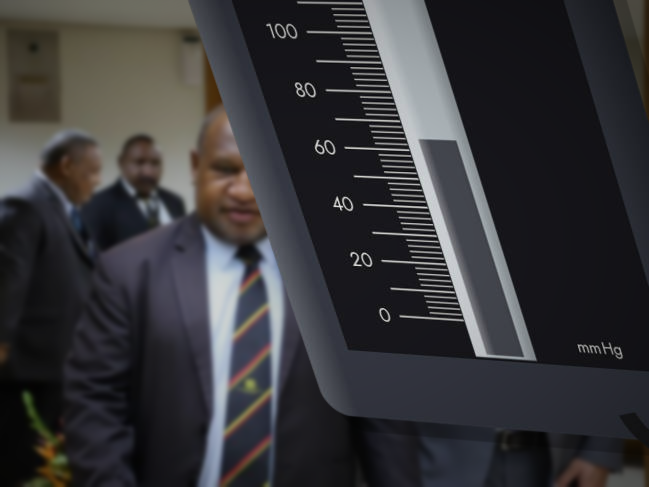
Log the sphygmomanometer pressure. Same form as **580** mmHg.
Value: **64** mmHg
